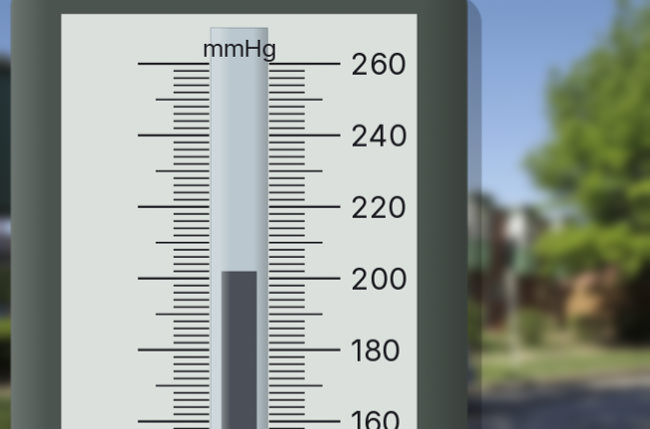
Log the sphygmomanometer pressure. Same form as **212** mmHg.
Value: **202** mmHg
